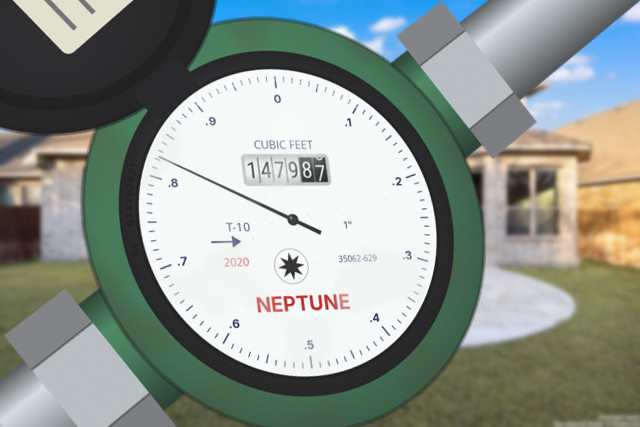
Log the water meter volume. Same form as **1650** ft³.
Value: **147986.82** ft³
